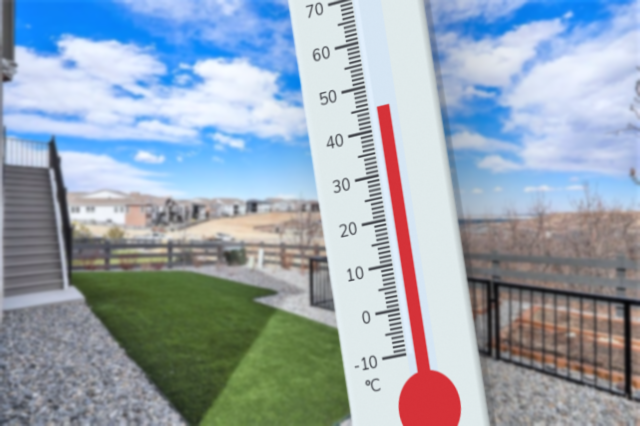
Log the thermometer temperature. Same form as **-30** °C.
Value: **45** °C
